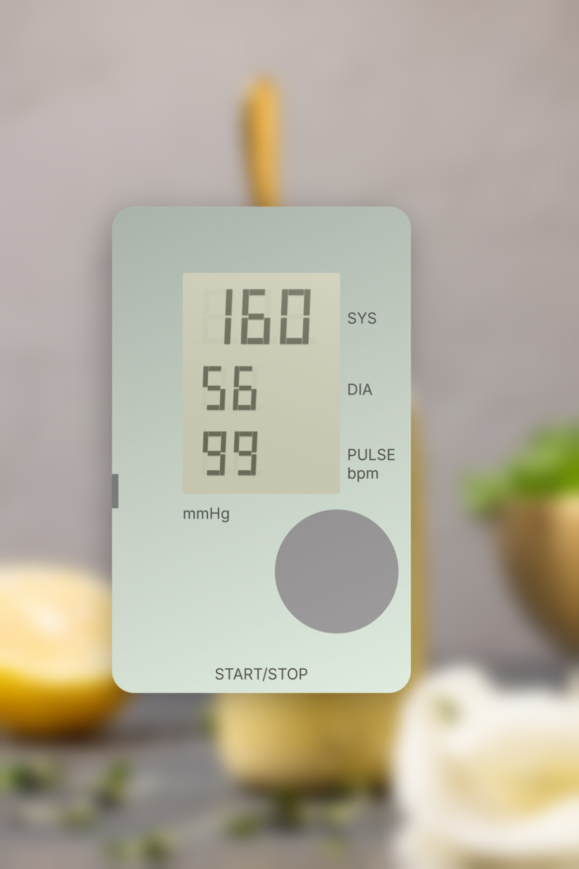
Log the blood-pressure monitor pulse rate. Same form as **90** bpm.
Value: **99** bpm
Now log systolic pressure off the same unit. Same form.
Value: **160** mmHg
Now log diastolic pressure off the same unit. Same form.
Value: **56** mmHg
